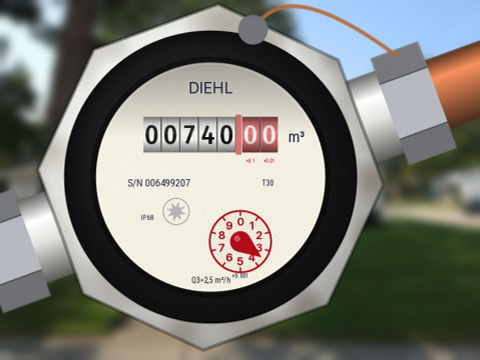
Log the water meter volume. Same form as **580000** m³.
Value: **740.003** m³
